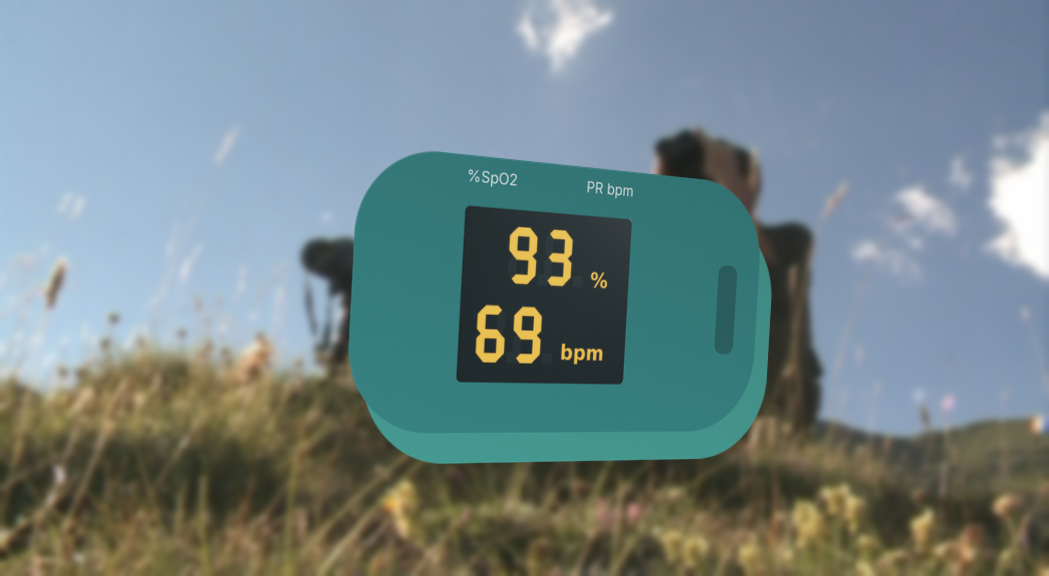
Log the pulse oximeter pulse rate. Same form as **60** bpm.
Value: **69** bpm
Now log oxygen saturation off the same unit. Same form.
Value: **93** %
